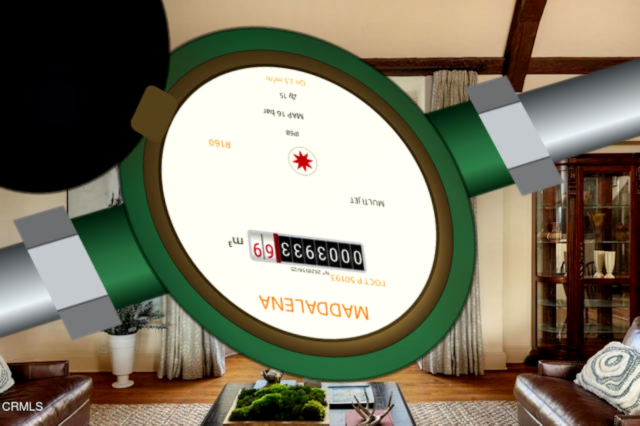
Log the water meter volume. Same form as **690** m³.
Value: **3933.69** m³
